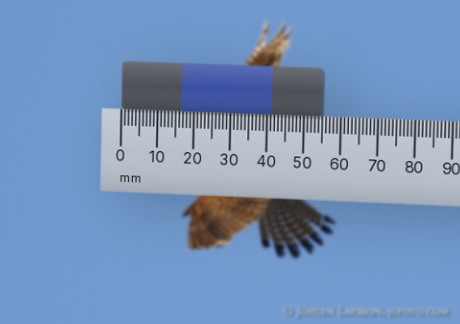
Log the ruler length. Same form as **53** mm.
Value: **55** mm
